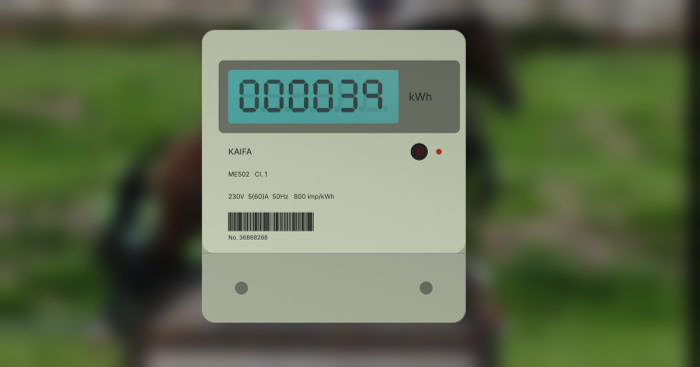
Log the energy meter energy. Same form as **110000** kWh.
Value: **39** kWh
